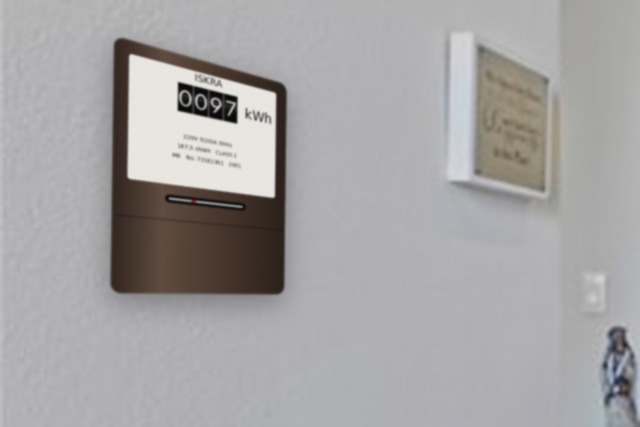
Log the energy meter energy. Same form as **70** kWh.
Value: **97** kWh
